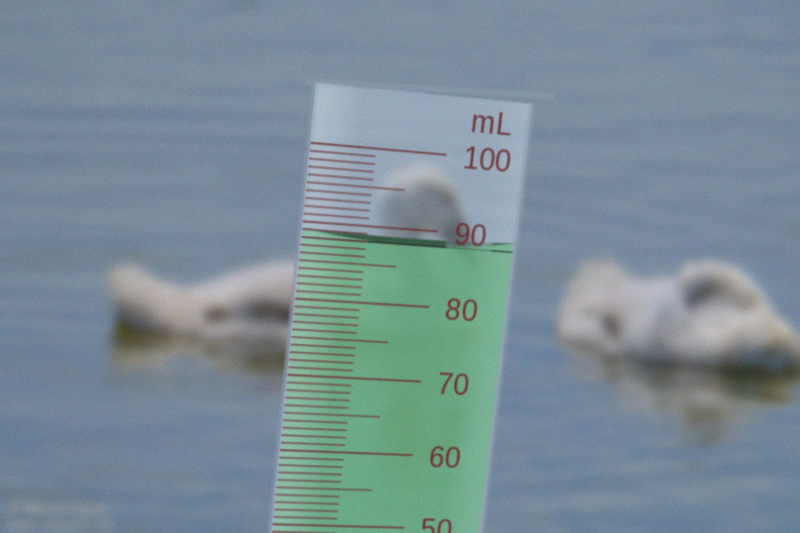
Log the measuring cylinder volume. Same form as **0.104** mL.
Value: **88** mL
